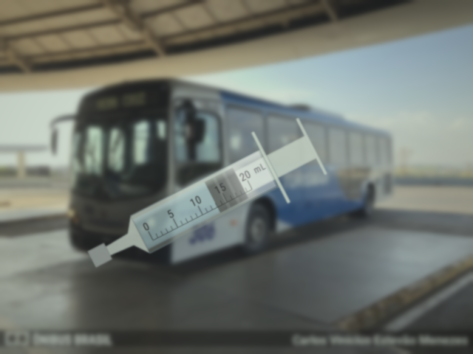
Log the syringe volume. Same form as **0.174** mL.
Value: **13** mL
